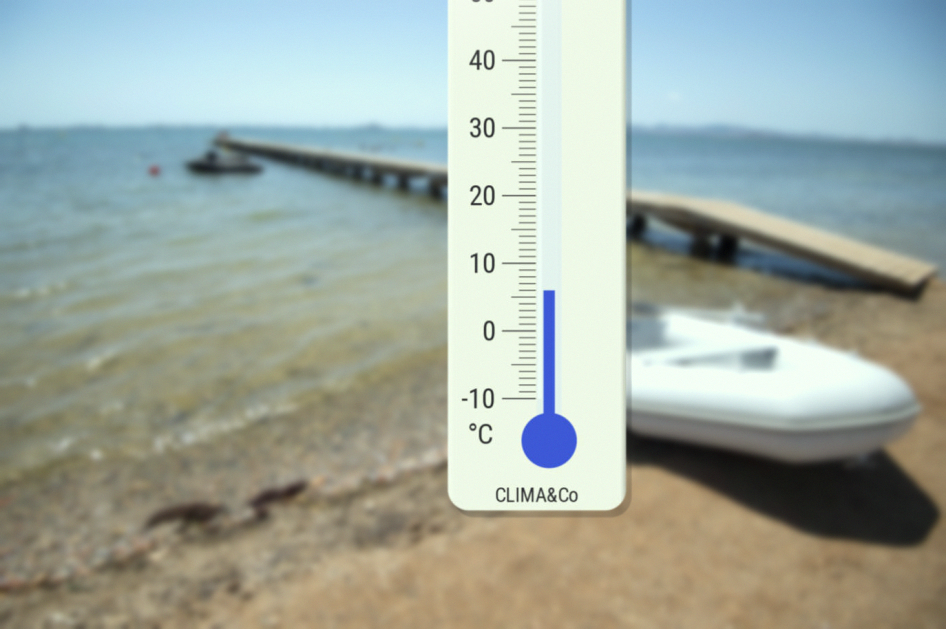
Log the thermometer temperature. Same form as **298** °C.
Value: **6** °C
